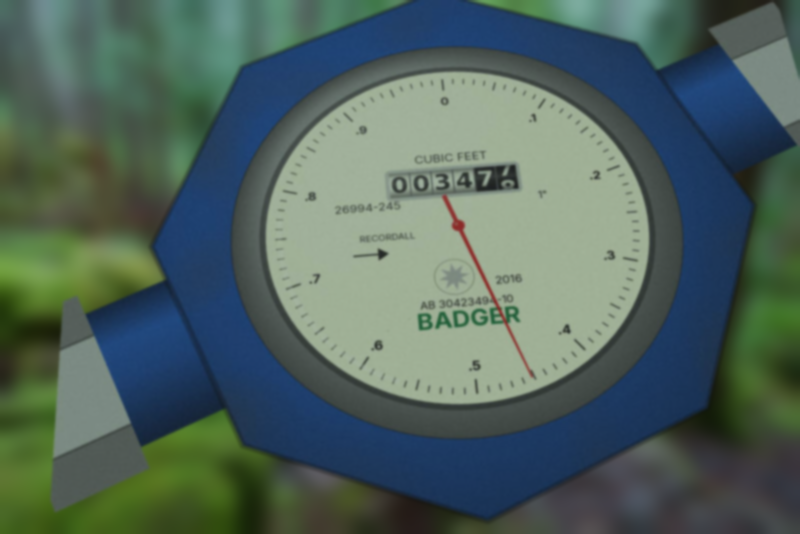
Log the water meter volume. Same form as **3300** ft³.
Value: **3477.45** ft³
